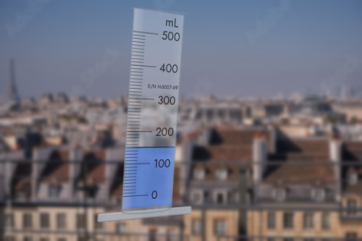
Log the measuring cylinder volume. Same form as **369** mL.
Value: **150** mL
